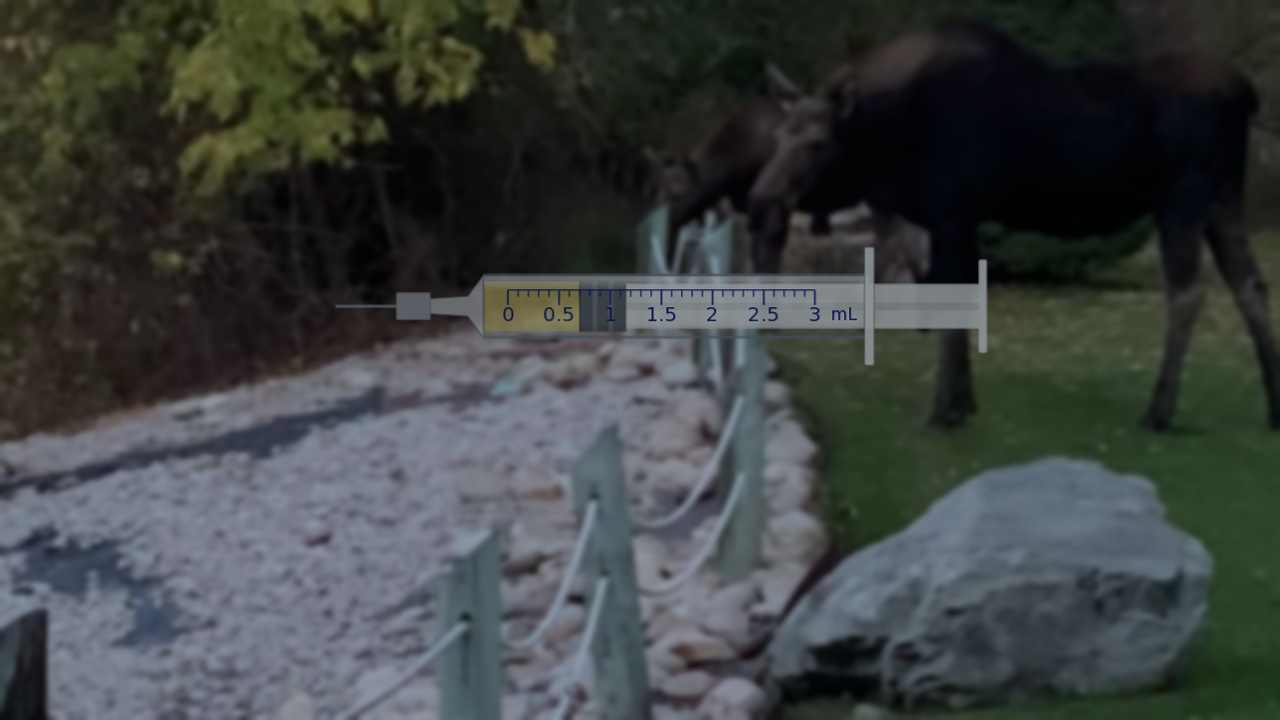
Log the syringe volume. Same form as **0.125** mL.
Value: **0.7** mL
